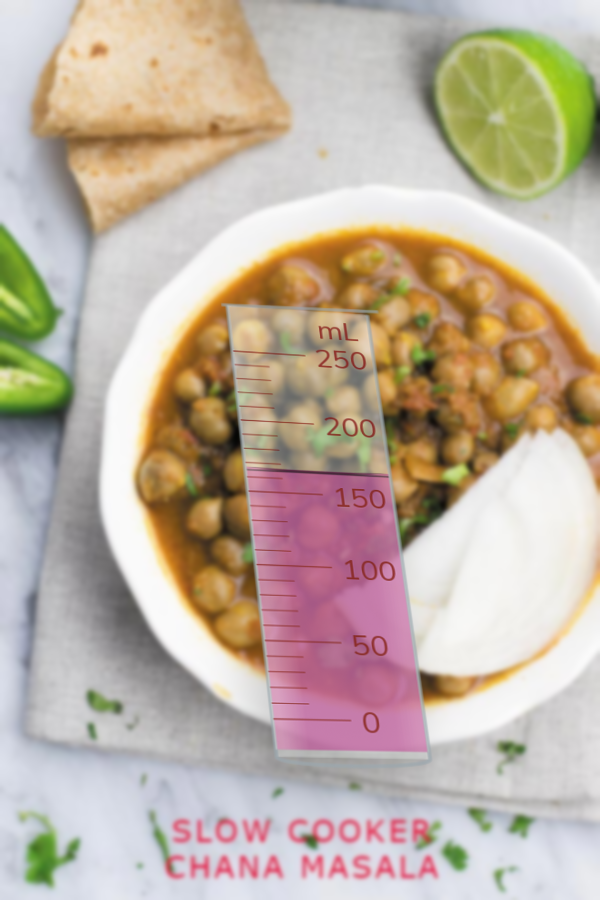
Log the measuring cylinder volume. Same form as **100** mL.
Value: **165** mL
